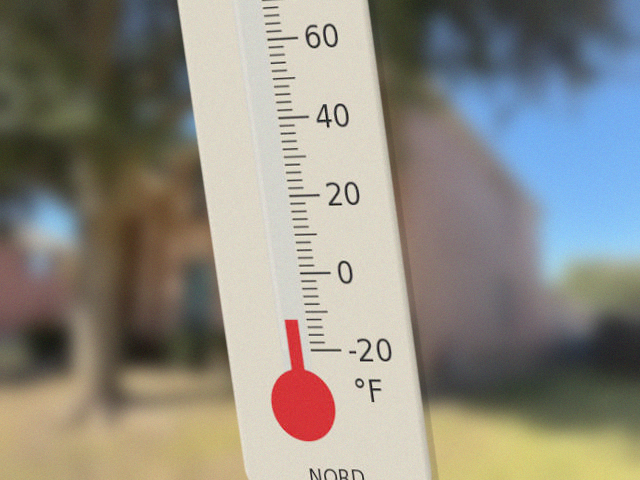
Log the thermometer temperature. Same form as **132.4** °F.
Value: **-12** °F
